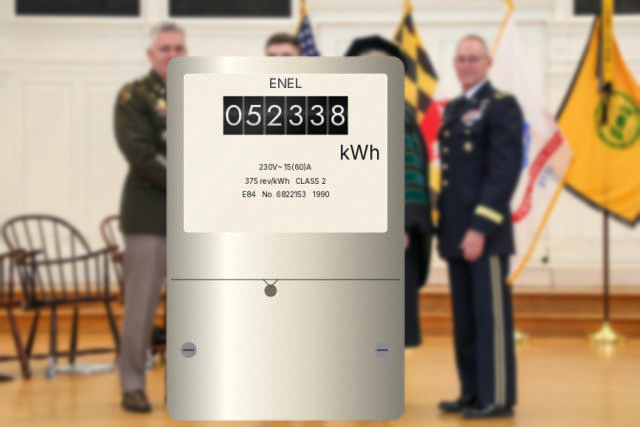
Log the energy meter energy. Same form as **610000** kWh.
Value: **52338** kWh
